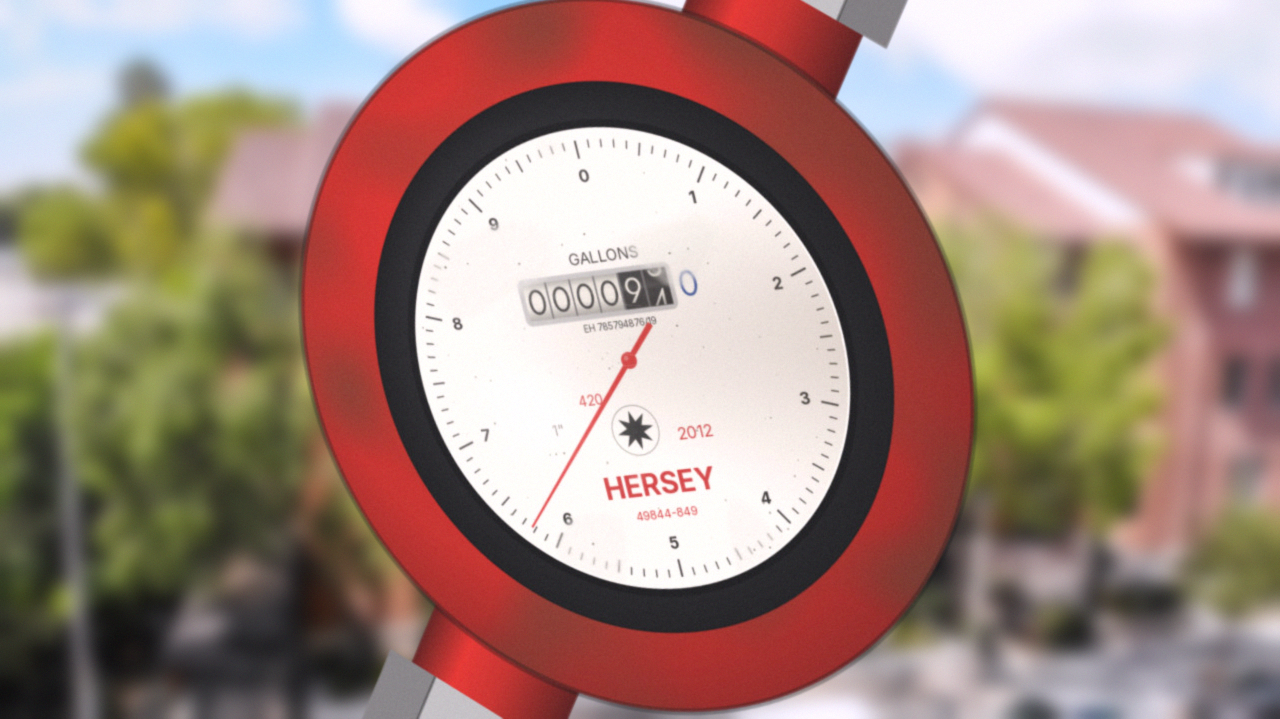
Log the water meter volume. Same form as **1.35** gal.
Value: **936.2** gal
